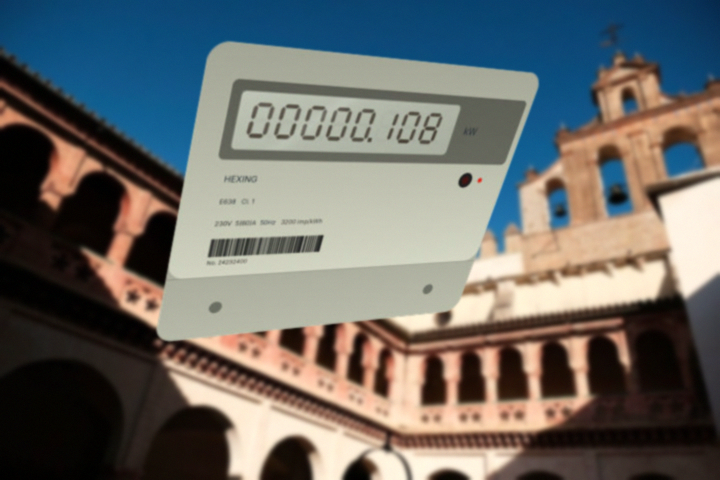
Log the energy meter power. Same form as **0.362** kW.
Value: **0.108** kW
